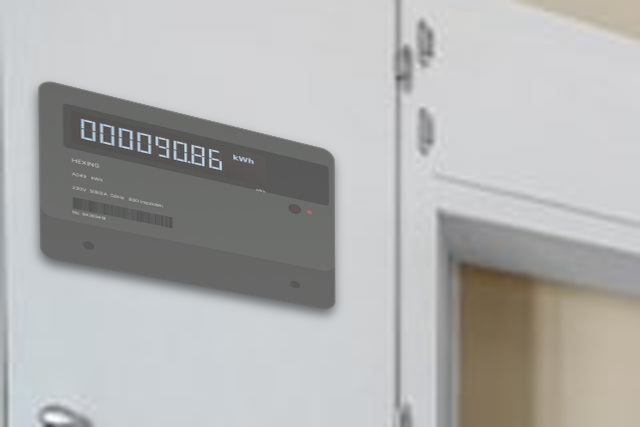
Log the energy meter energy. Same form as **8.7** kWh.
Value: **90.86** kWh
